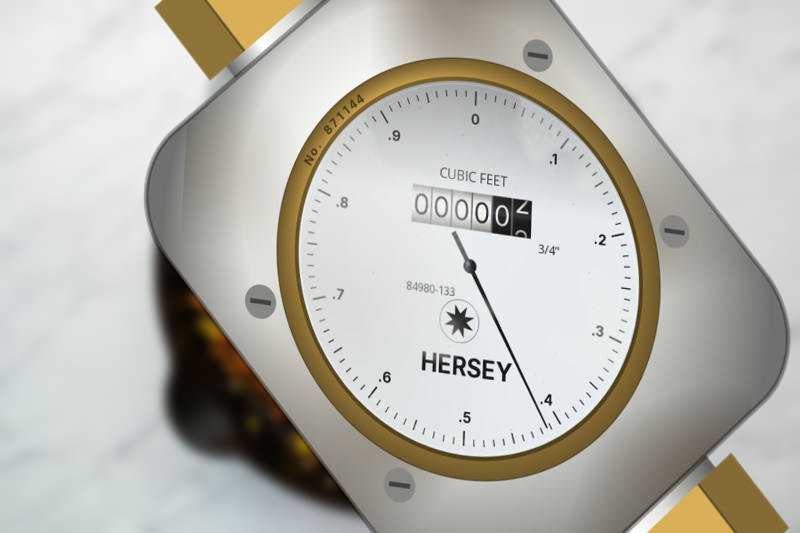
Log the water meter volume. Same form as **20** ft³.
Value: **2.41** ft³
